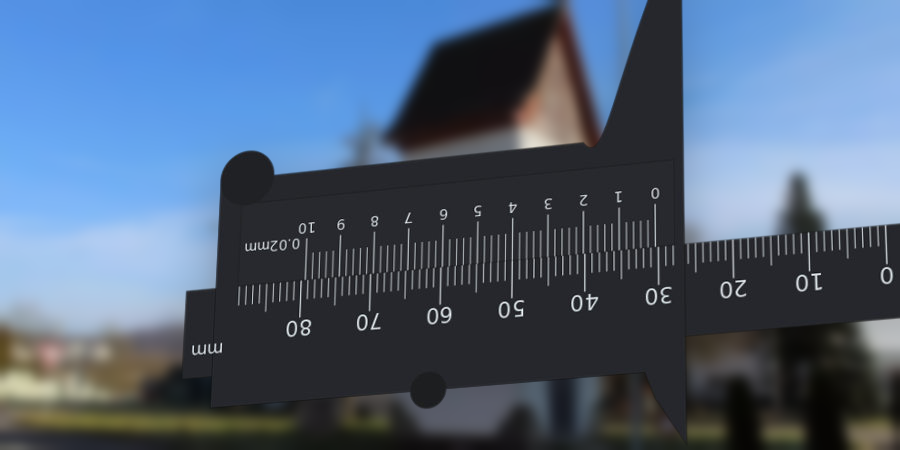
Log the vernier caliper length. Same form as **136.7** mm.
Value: **30.4** mm
